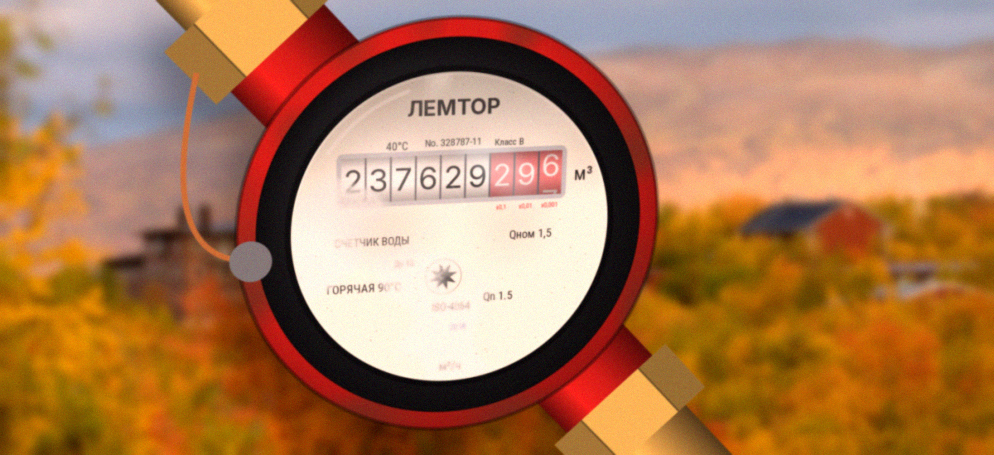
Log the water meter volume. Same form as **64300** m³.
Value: **237629.296** m³
